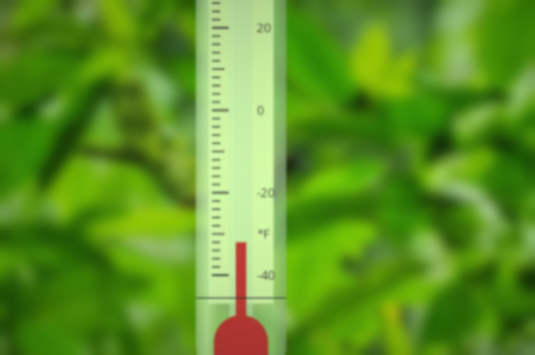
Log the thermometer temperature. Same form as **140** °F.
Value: **-32** °F
